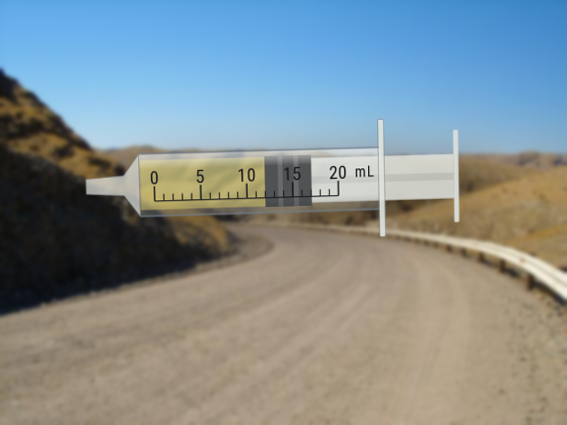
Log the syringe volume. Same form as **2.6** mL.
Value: **12** mL
